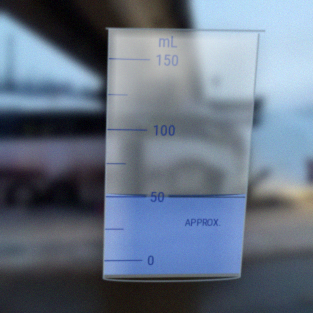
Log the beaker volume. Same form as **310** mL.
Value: **50** mL
